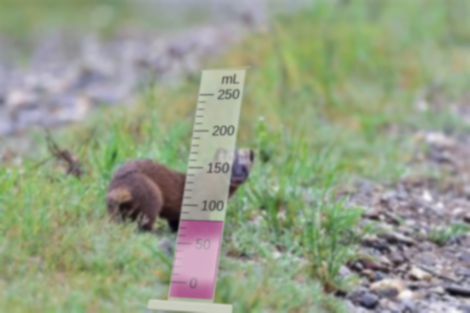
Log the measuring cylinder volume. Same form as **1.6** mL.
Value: **80** mL
